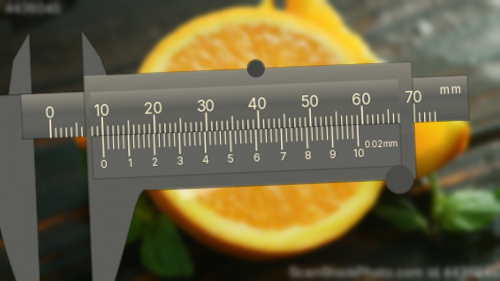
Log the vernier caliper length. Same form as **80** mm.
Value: **10.0** mm
